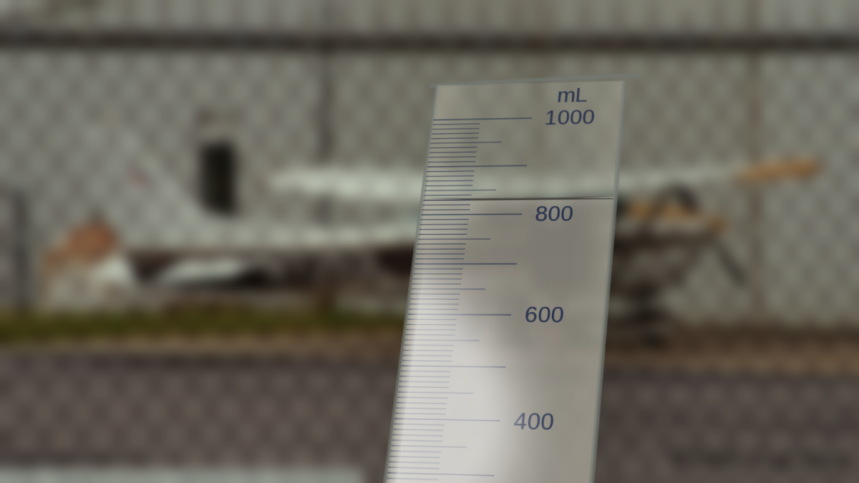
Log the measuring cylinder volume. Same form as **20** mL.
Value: **830** mL
